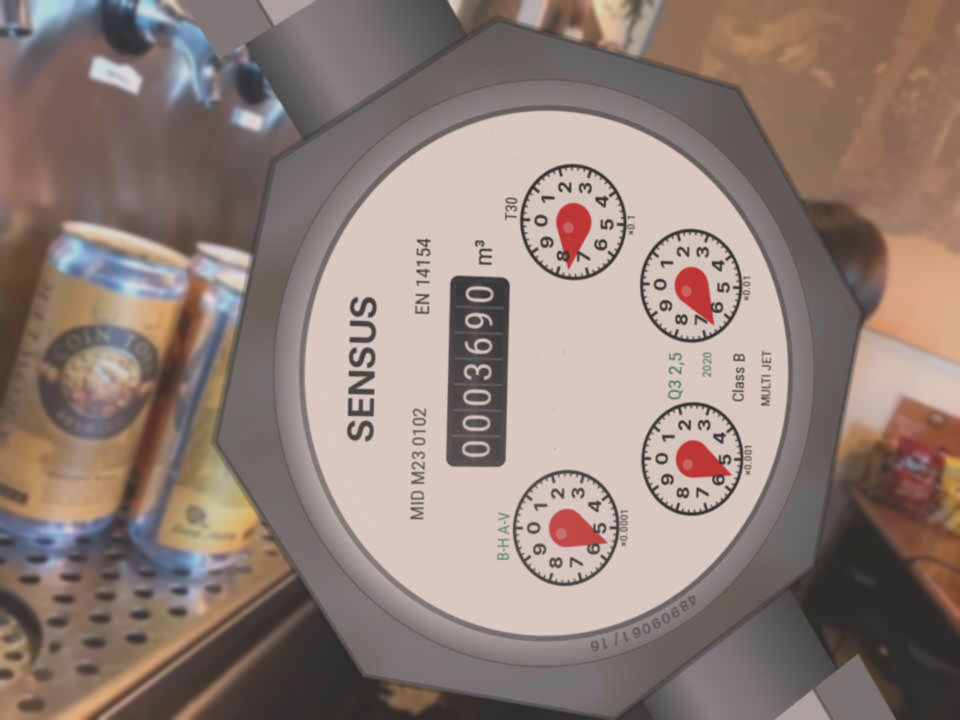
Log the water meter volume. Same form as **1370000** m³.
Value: **3690.7655** m³
